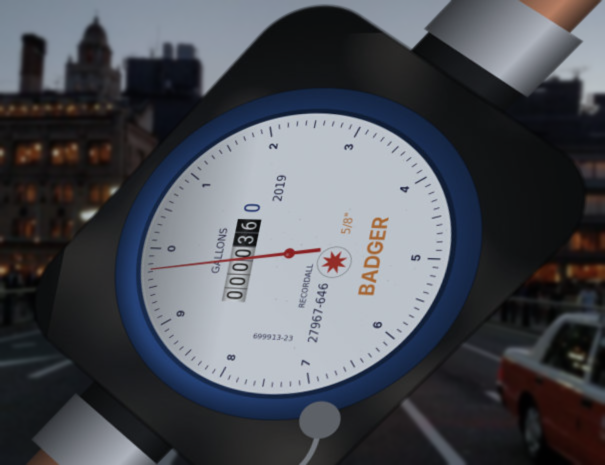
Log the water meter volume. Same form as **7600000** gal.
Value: **359.7** gal
